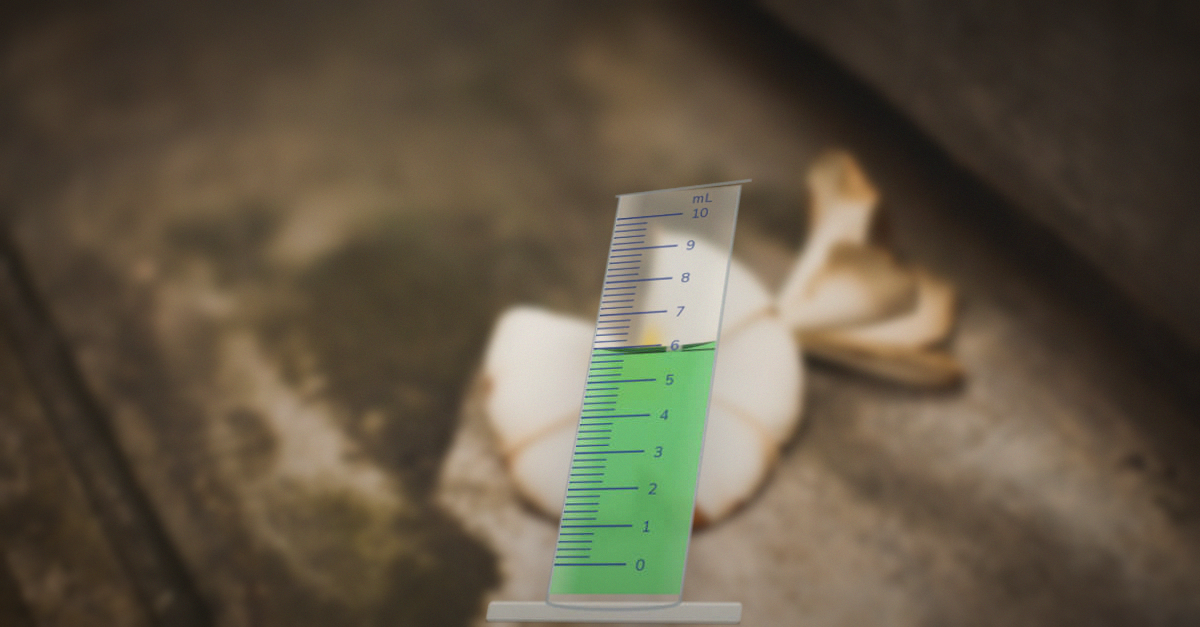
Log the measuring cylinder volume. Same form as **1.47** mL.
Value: **5.8** mL
